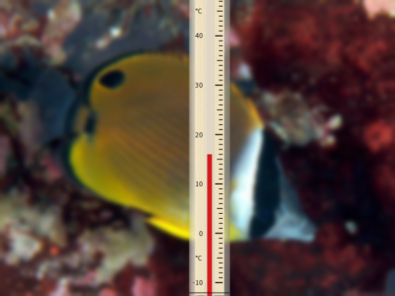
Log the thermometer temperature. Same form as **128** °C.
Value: **16** °C
